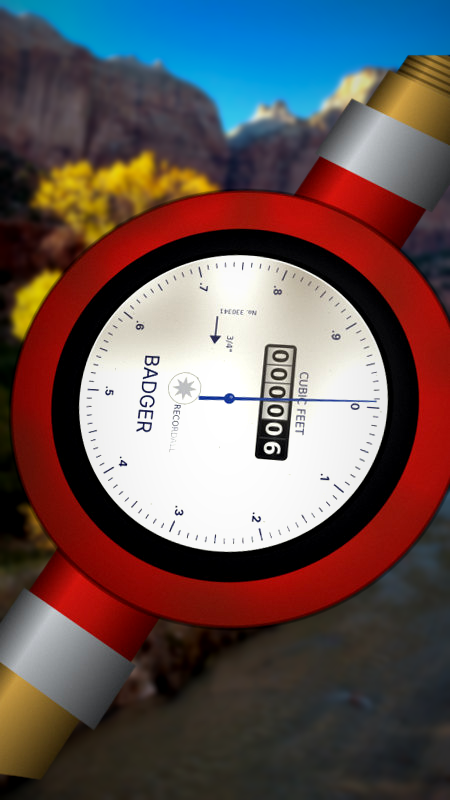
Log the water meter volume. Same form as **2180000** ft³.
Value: **5.99** ft³
